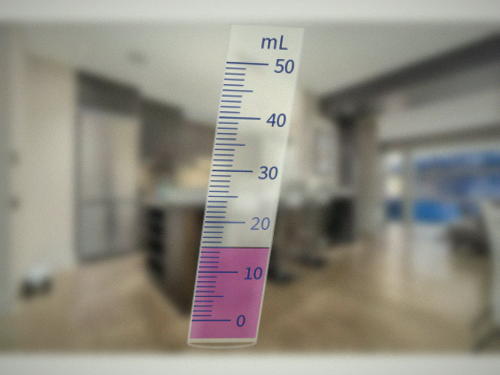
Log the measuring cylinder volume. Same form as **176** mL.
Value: **15** mL
